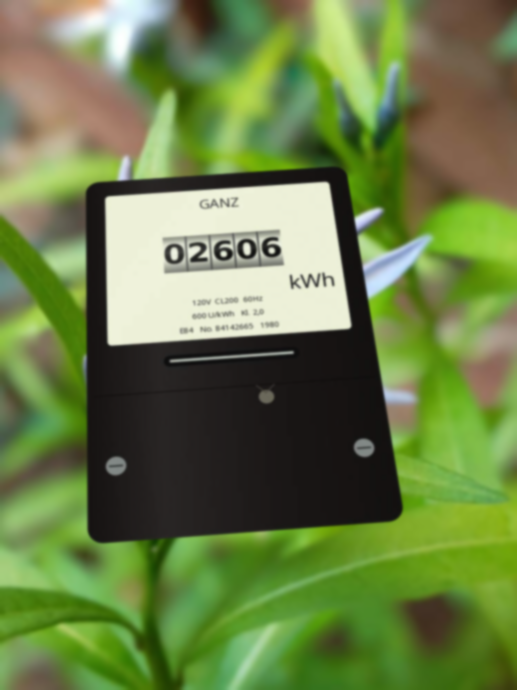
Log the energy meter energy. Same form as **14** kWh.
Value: **2606** kWh
